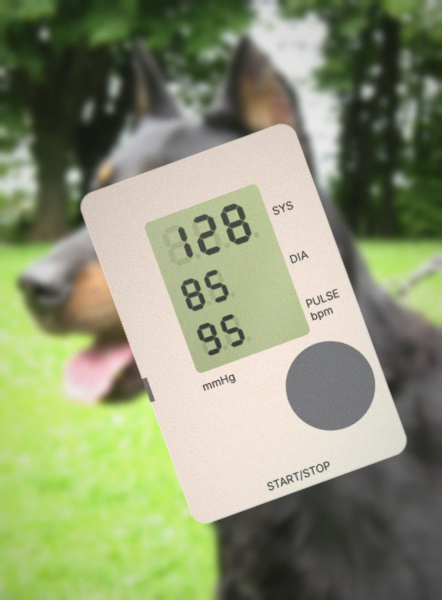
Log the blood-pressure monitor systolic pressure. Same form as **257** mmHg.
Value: **128** mmHg
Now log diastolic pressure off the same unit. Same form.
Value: **85** mmHg
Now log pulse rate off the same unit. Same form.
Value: **95** bpm
